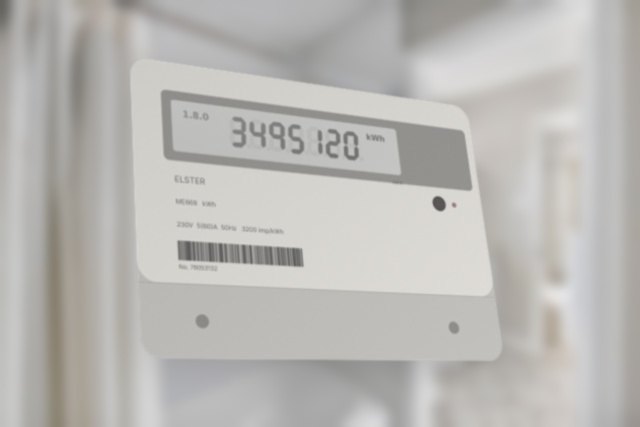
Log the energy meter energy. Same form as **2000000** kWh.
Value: **3495120** kWh
